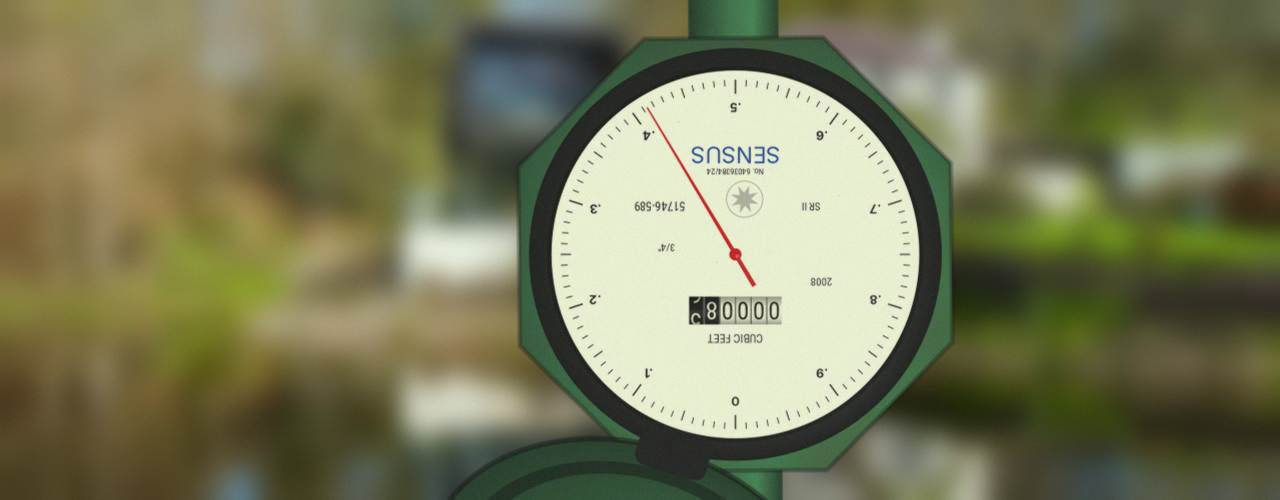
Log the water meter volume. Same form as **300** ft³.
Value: **85.41** ft³
